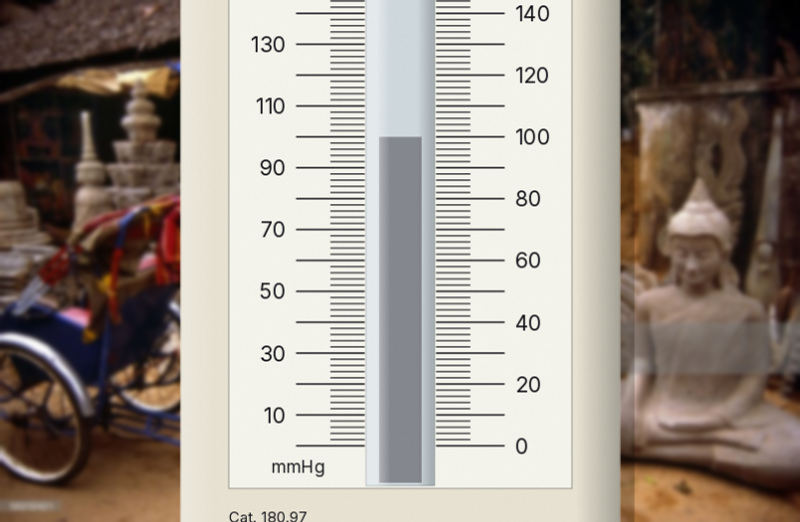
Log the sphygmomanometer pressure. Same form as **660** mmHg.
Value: **100** mmHg
